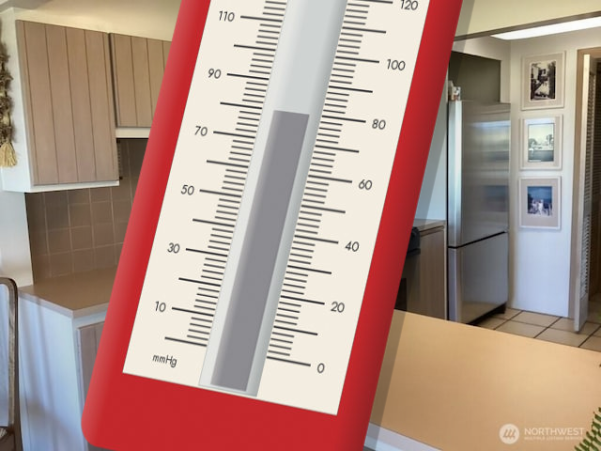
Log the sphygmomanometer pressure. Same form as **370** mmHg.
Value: **80** mmHg
